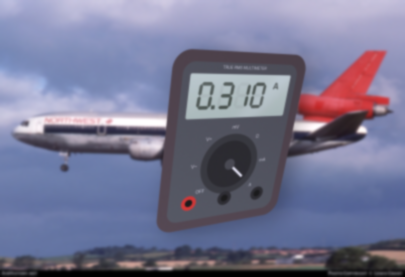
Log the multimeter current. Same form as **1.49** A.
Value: **0.310** A
